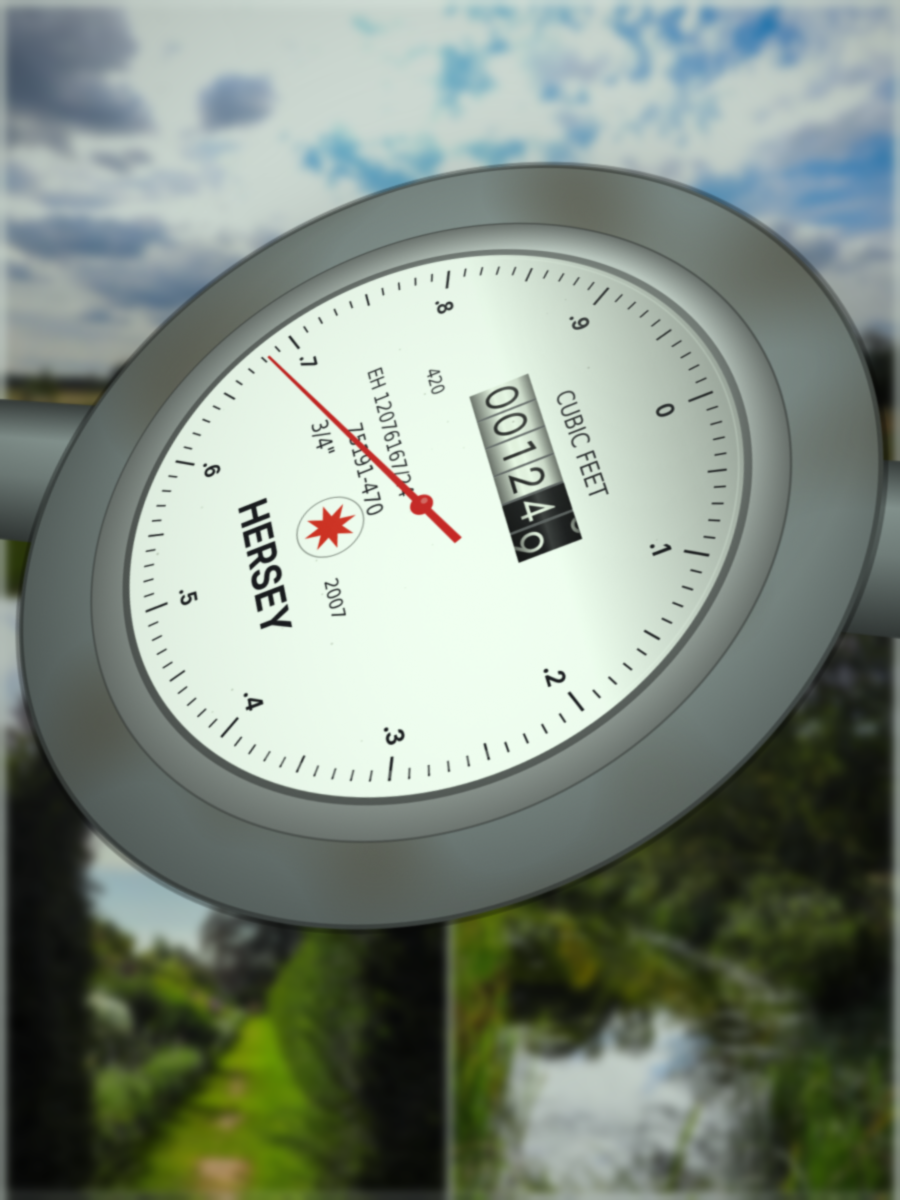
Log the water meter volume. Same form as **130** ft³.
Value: **1248.68** ft³
